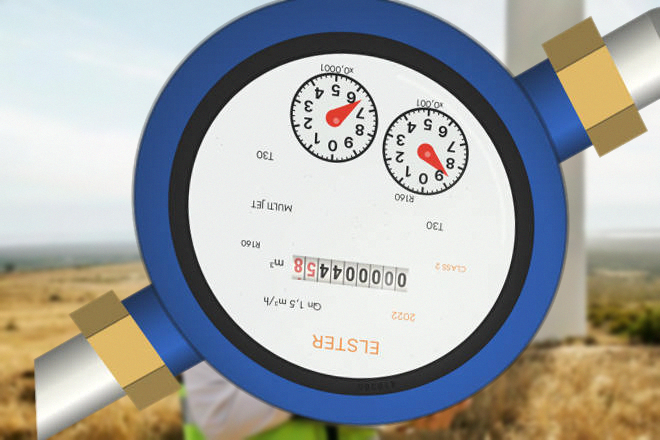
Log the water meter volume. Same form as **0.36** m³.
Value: **44.5786** m³
